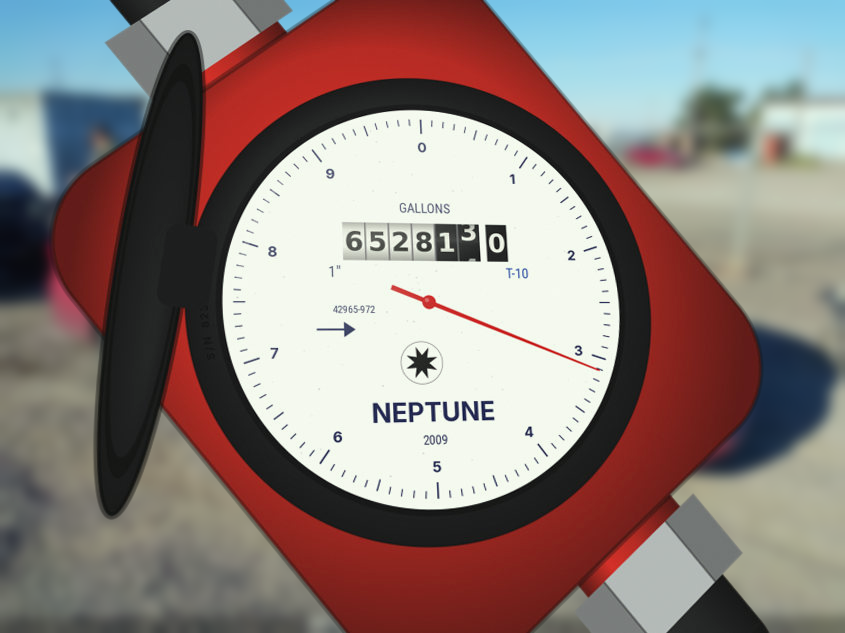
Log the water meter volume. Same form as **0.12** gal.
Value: **6528133.1** gal
